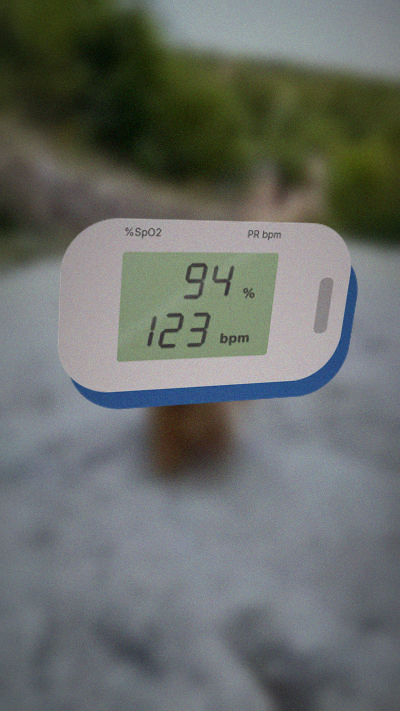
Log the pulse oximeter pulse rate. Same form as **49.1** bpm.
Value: **123** bpm
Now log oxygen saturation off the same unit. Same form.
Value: **94** %
